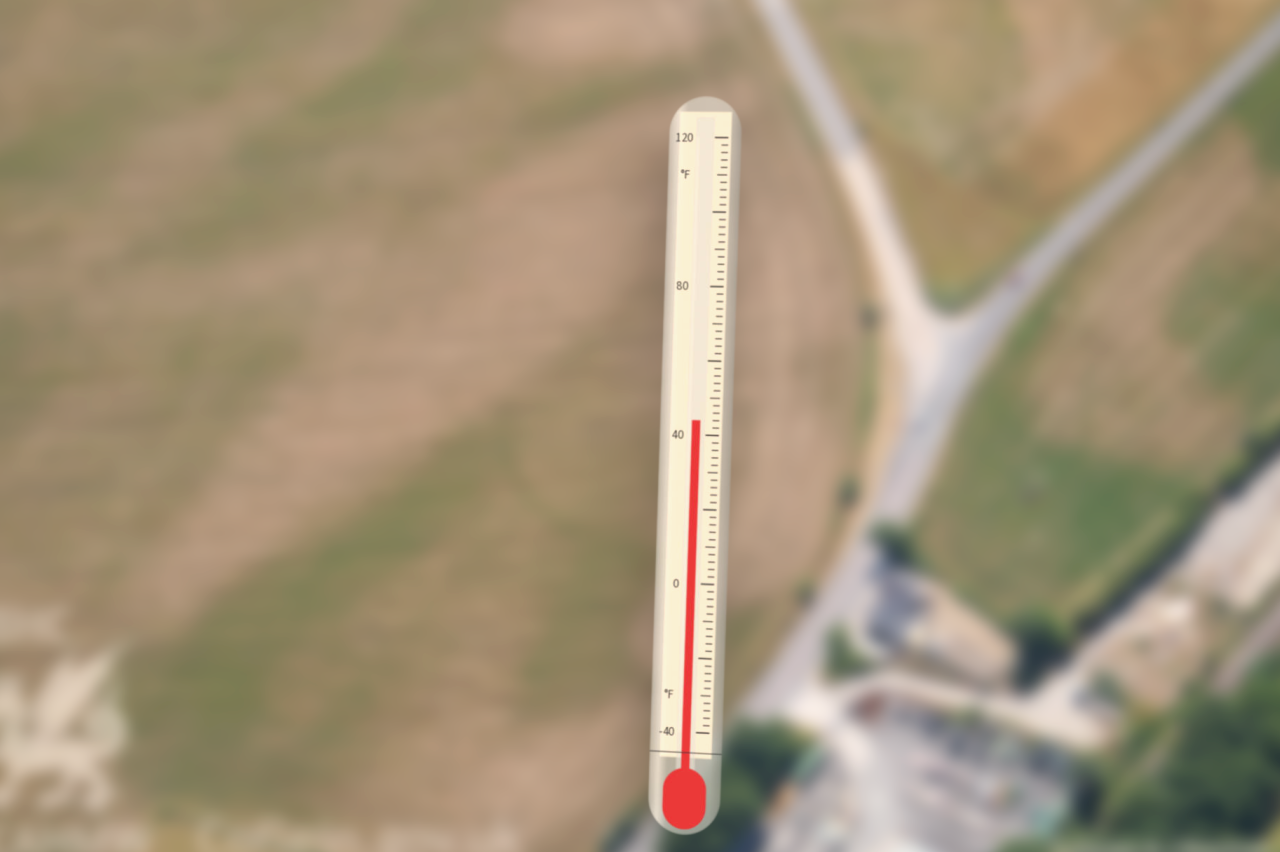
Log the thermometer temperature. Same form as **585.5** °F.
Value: **44** °F
